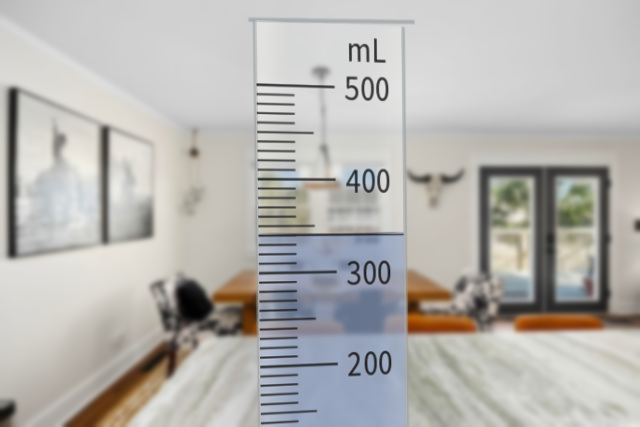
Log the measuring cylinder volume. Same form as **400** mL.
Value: **340** mL
